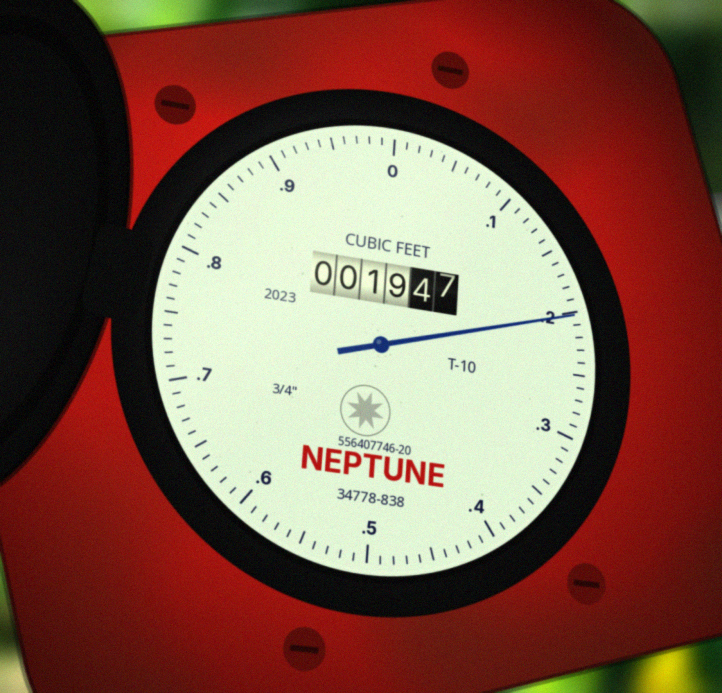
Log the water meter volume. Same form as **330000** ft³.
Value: **1947.20** ft³
